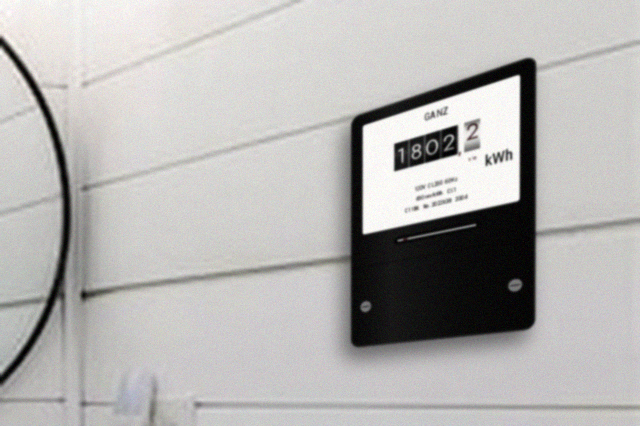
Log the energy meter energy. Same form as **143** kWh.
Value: **1802.2** kWh
